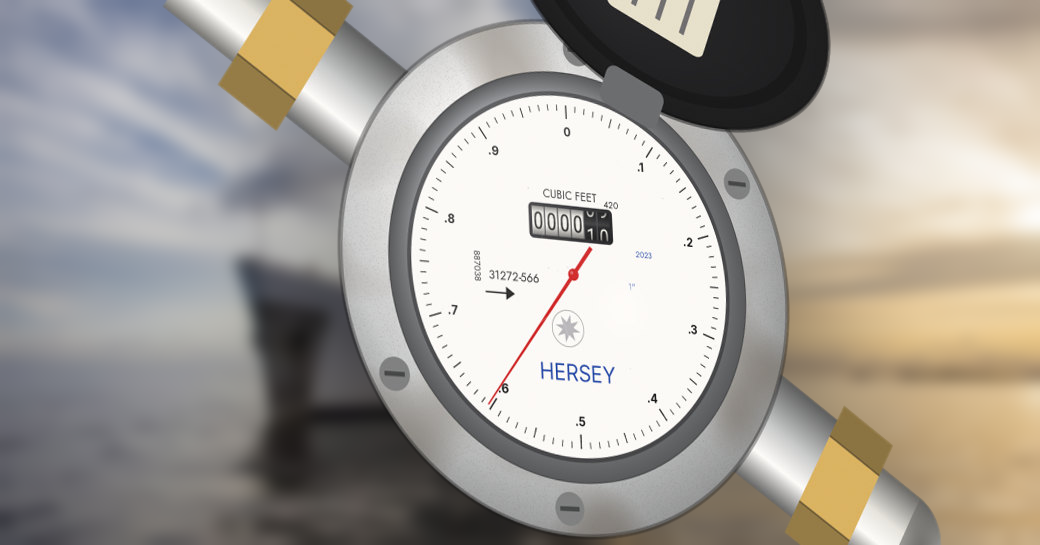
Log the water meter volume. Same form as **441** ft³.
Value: **9.60** ft³
